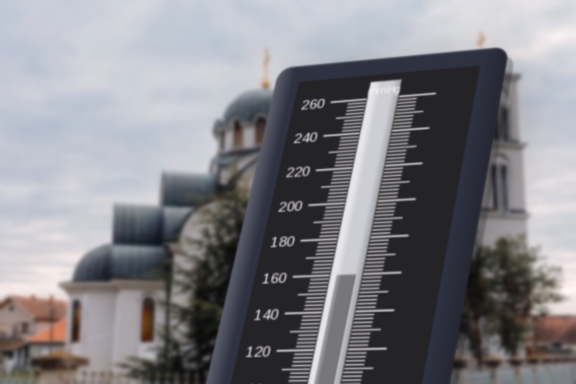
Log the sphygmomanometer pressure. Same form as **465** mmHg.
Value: **160** mmHg
